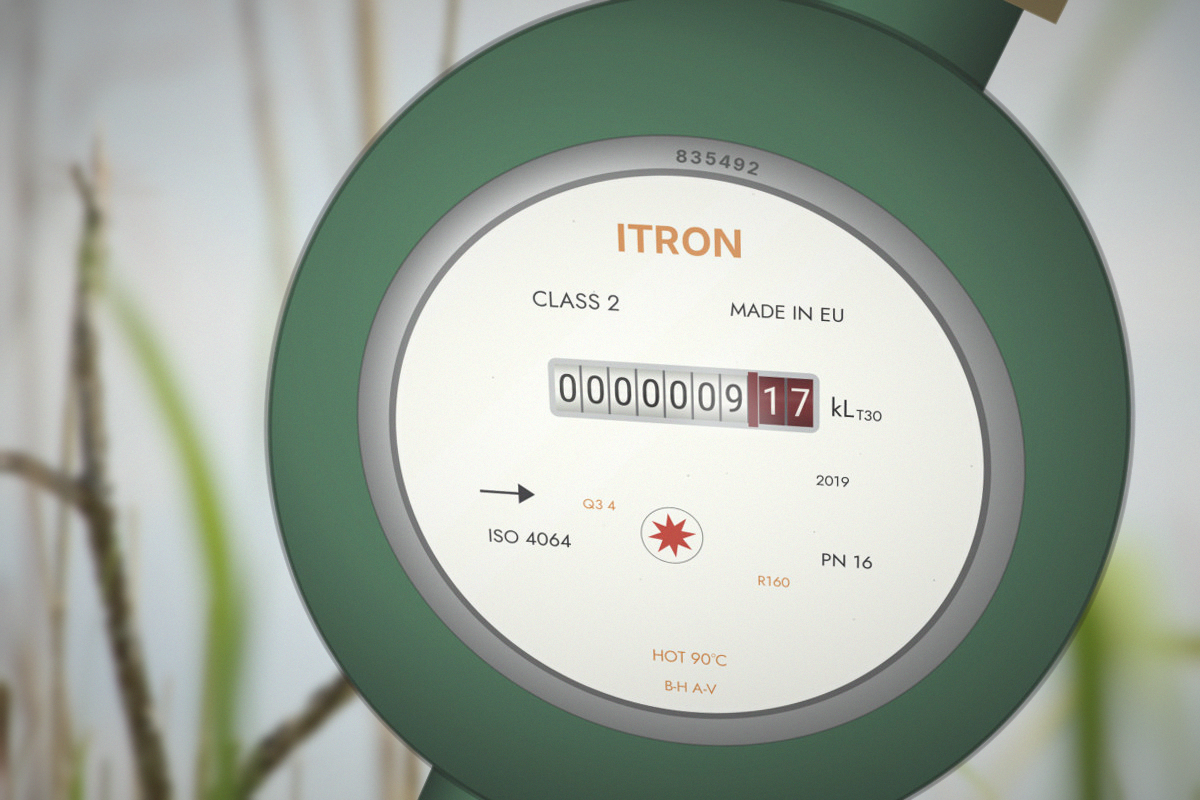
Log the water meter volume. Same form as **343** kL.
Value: **9.17** kL
